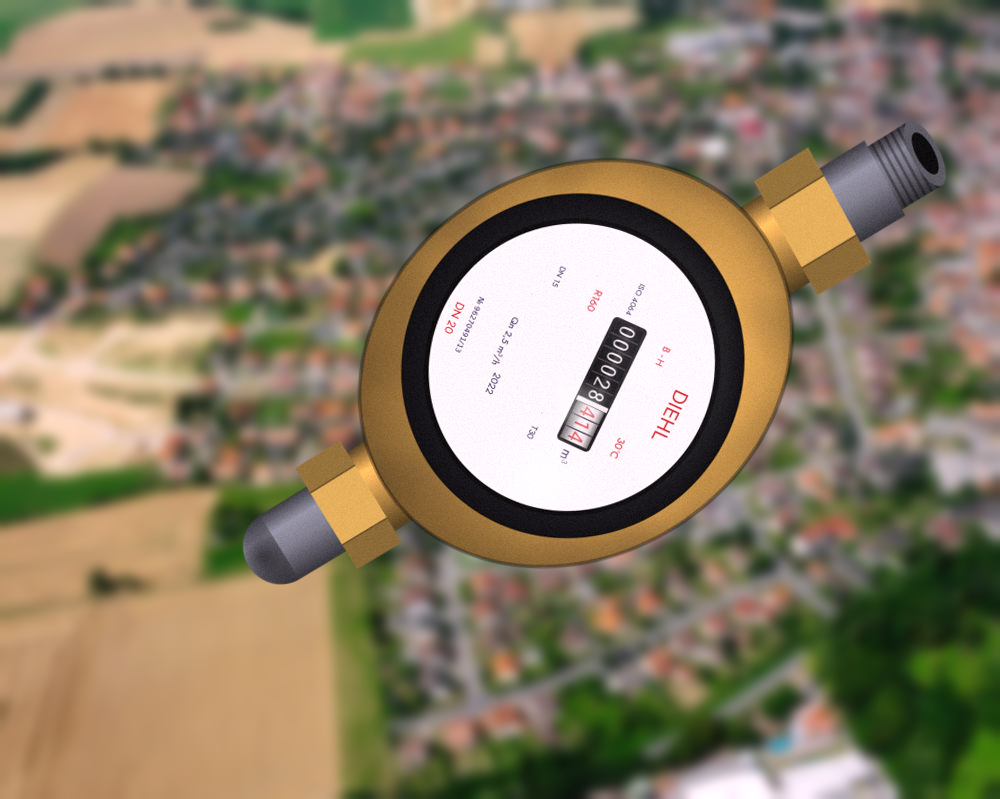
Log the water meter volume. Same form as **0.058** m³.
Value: **28.414** m³
